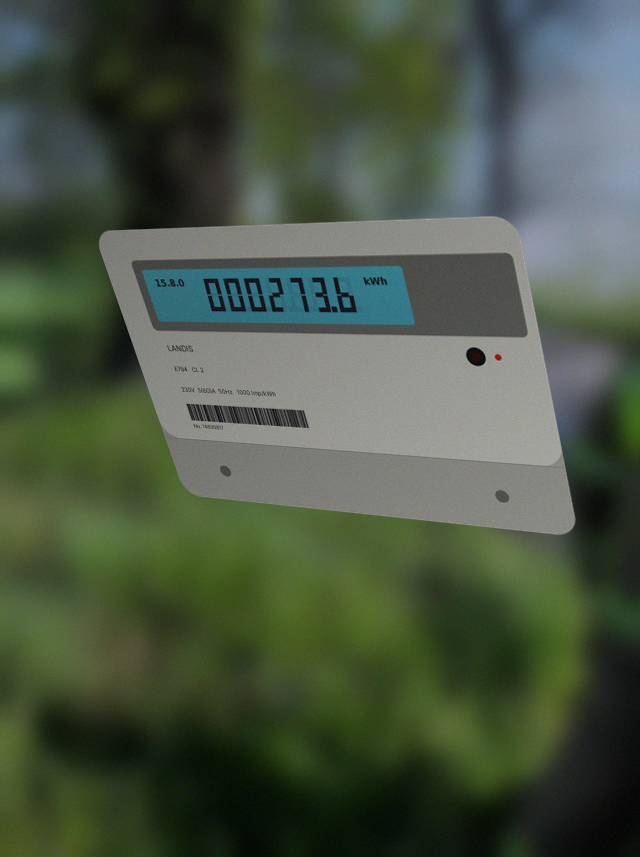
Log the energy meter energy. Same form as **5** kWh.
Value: **273.6** kWh
